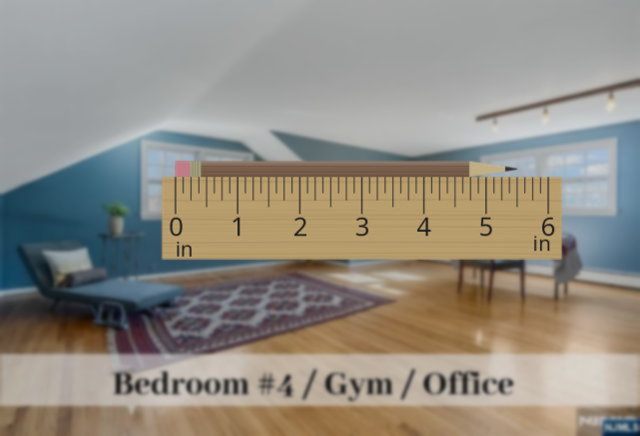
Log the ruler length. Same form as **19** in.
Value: **5.5** in
